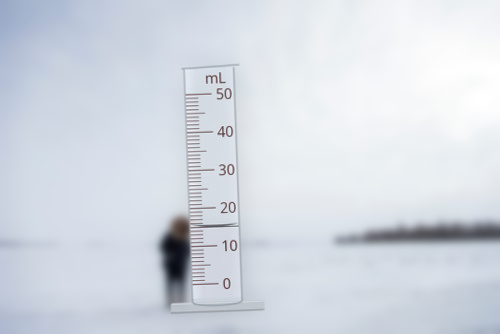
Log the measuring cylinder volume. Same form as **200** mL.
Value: **15** mL
